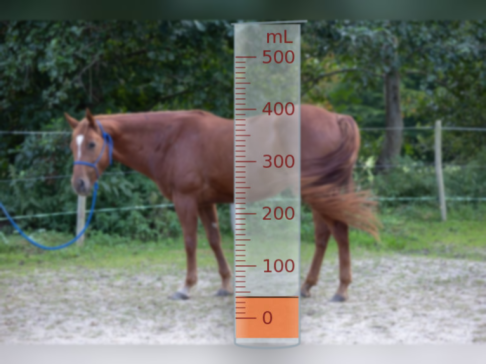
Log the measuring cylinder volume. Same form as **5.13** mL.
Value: **40** mL
